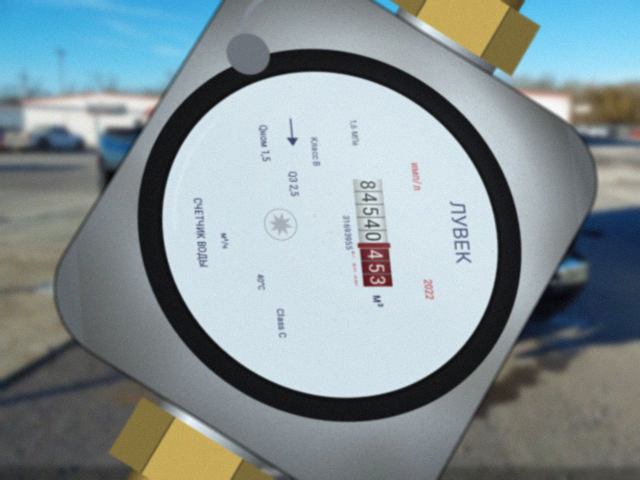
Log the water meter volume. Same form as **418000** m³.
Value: **84540.453** m³
